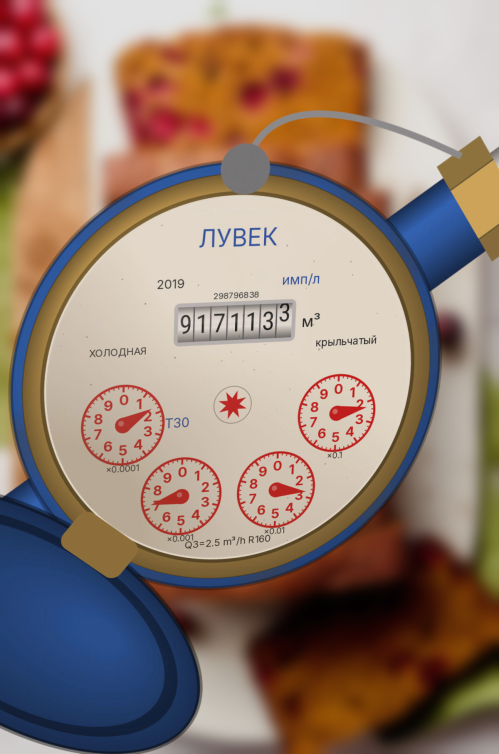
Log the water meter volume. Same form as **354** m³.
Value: **9171133.2271** m³
